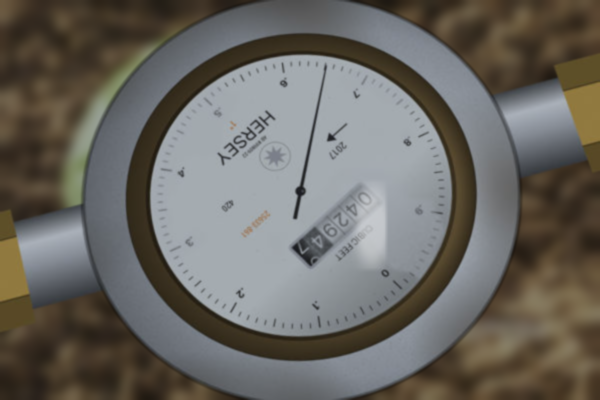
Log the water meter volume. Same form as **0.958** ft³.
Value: **42946.65** ft³
